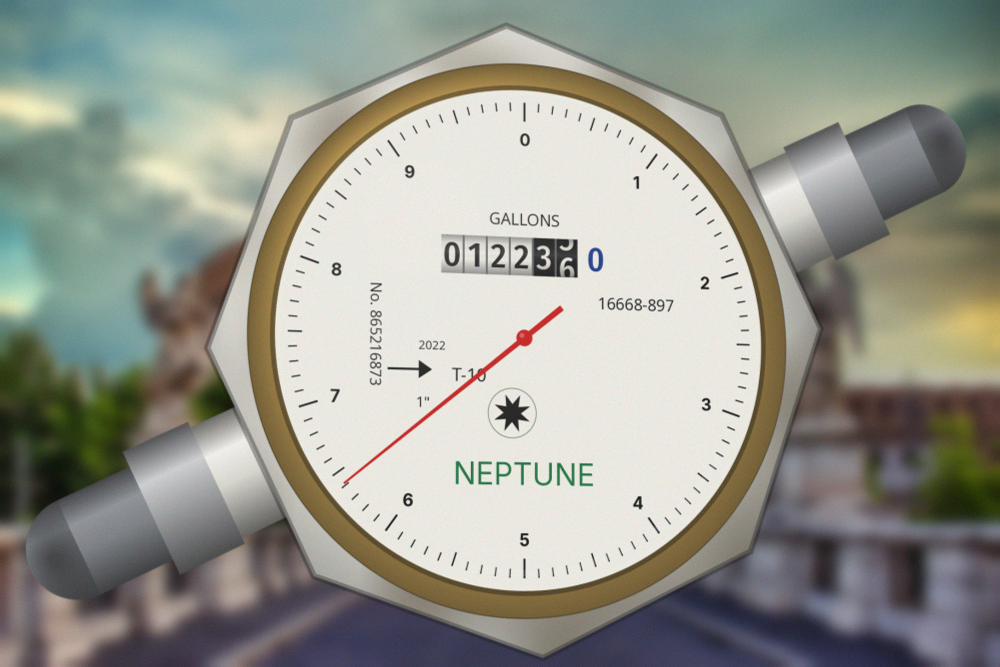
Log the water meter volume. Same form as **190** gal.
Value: **122356.4** gal
